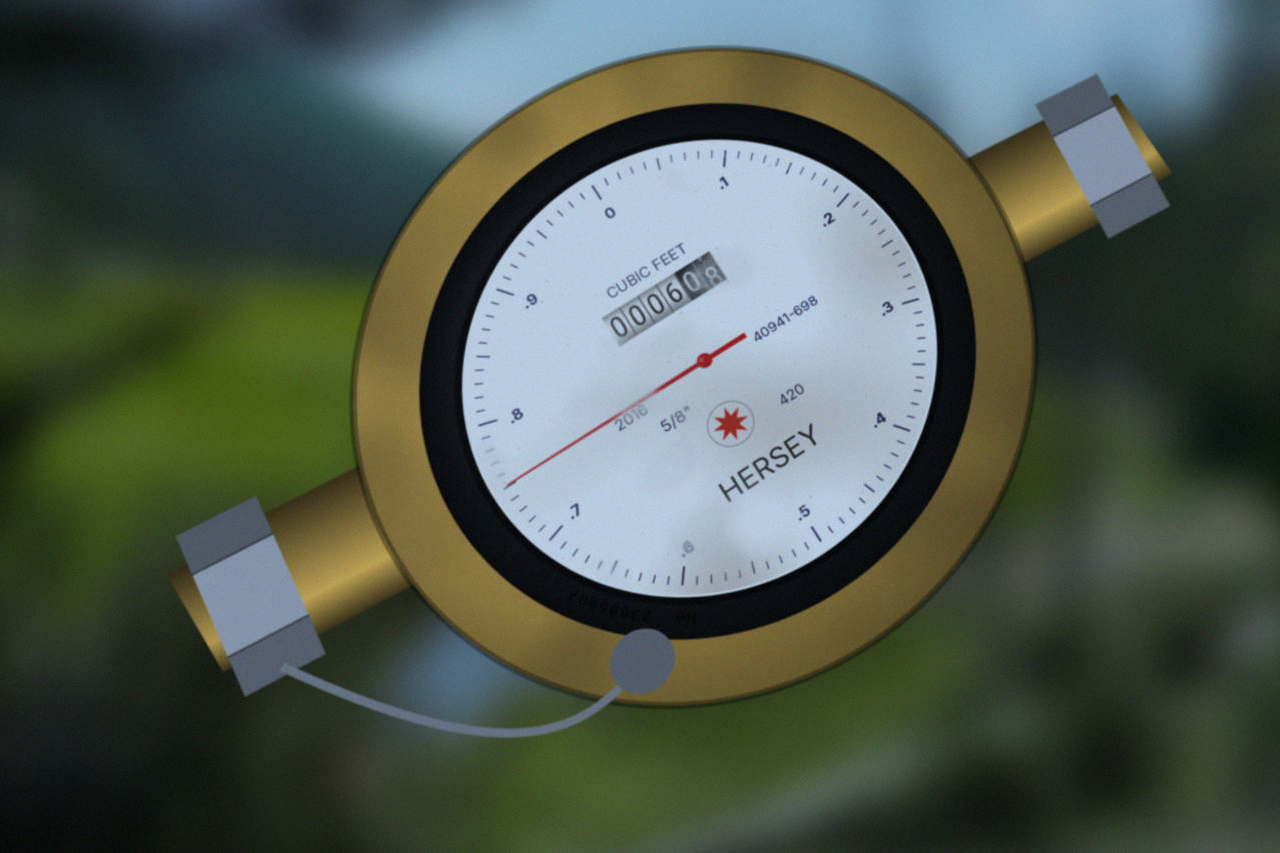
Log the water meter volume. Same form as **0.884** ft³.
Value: **607.75** ft³
